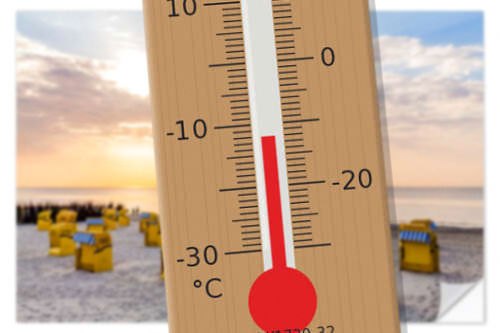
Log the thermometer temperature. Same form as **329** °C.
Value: **-12** °C
